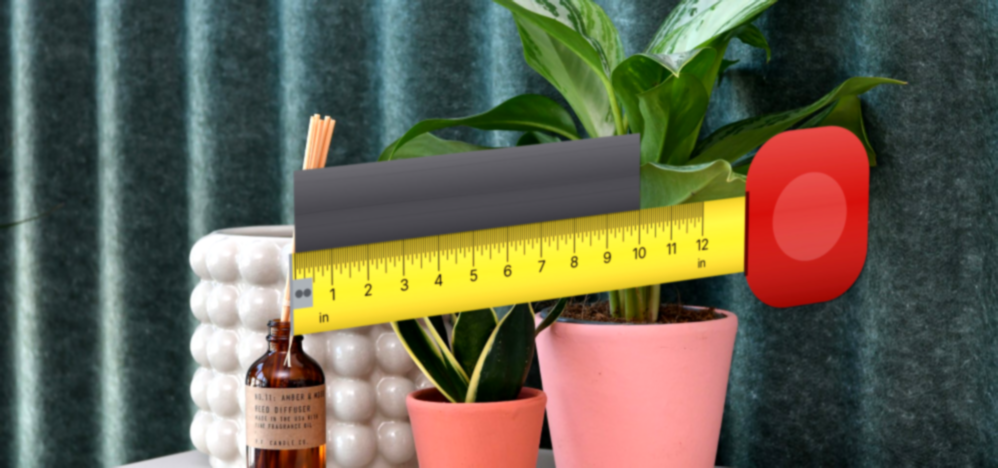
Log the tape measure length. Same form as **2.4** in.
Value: **10** in
